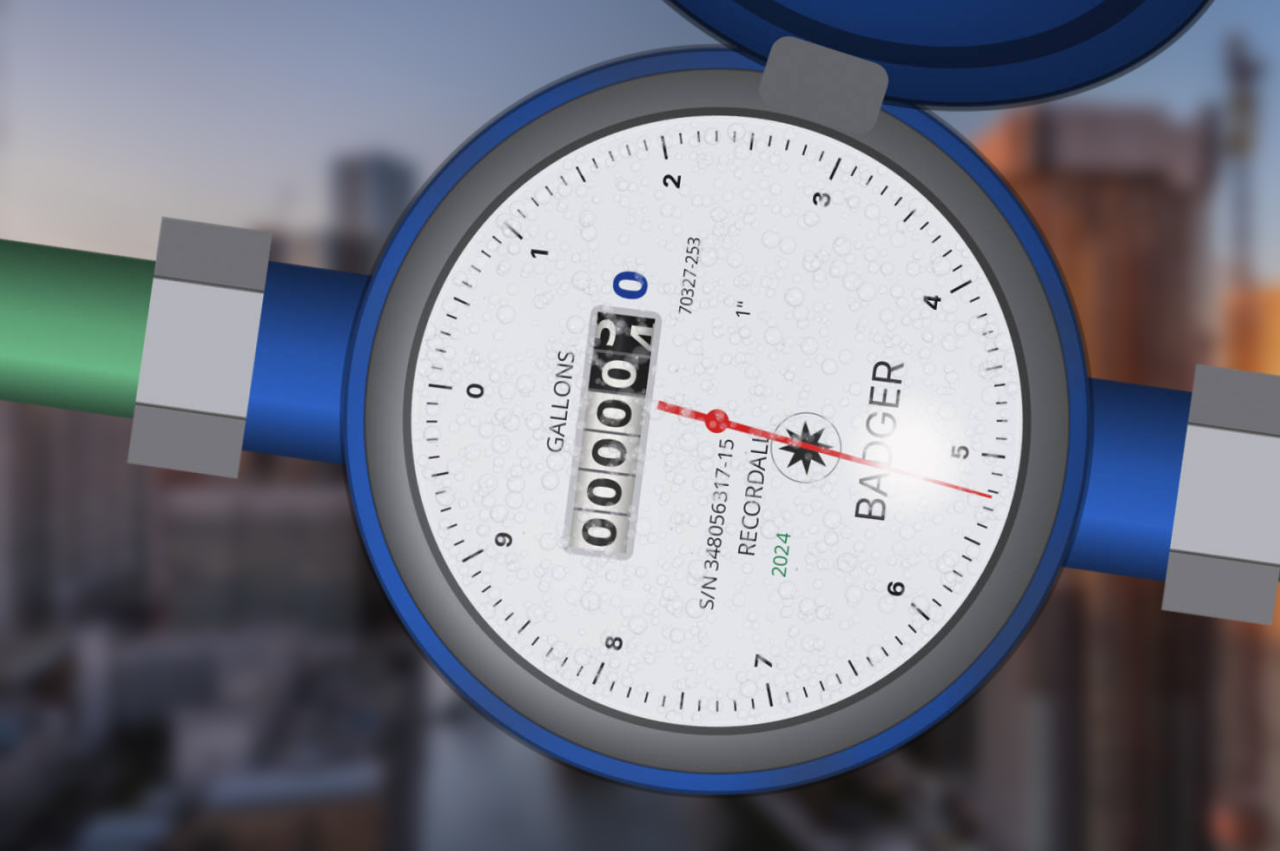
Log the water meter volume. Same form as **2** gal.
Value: **35.2** gal
